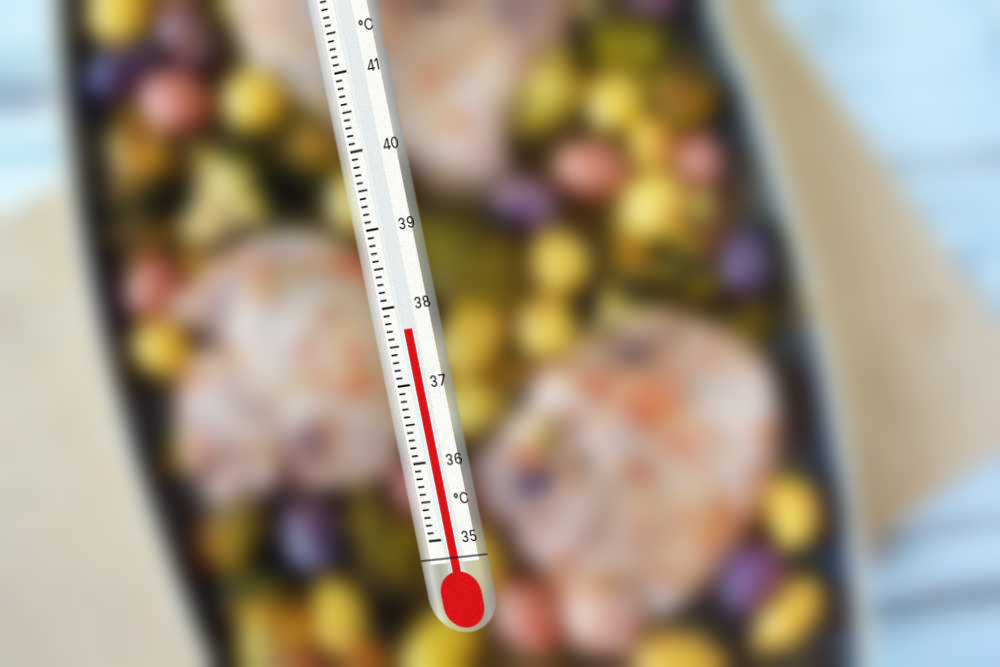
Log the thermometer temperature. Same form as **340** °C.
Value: **37.7** °C
